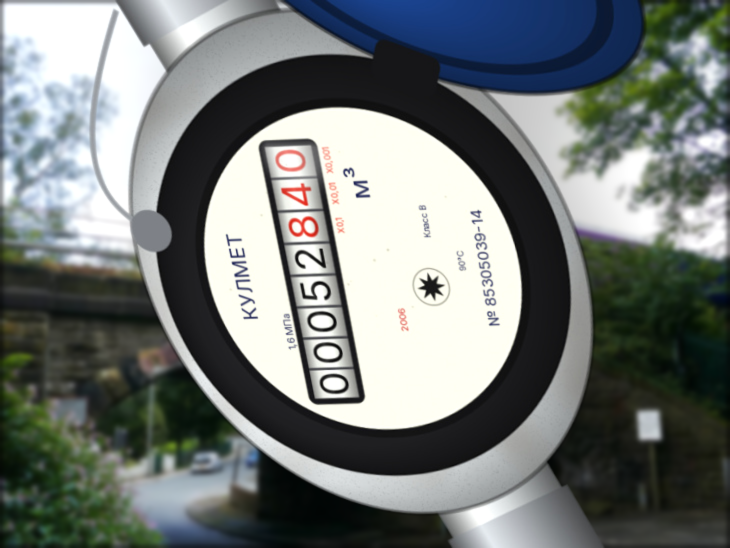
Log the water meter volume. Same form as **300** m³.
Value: **52.840** m³
